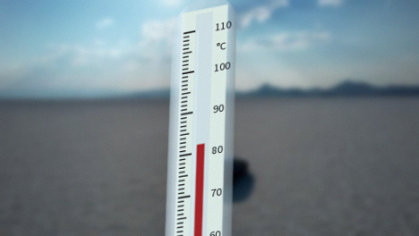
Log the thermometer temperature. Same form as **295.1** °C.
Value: **82** °C
